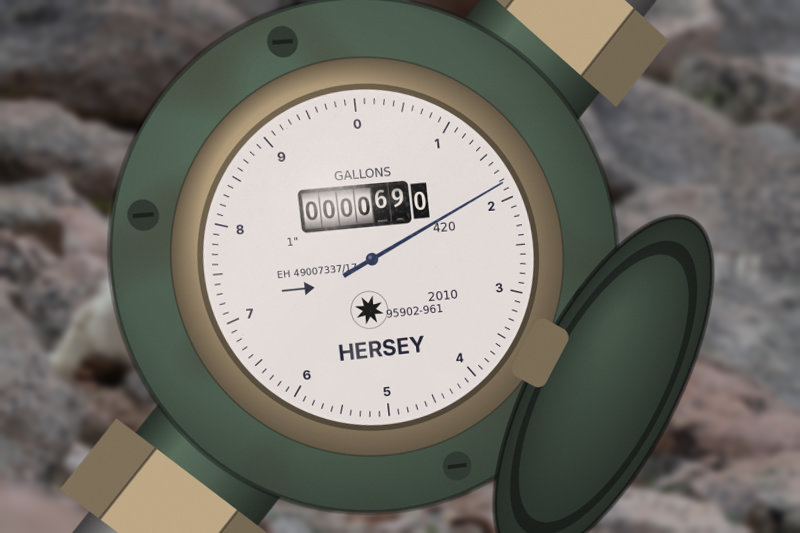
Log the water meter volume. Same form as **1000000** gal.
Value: **691.8** gal
